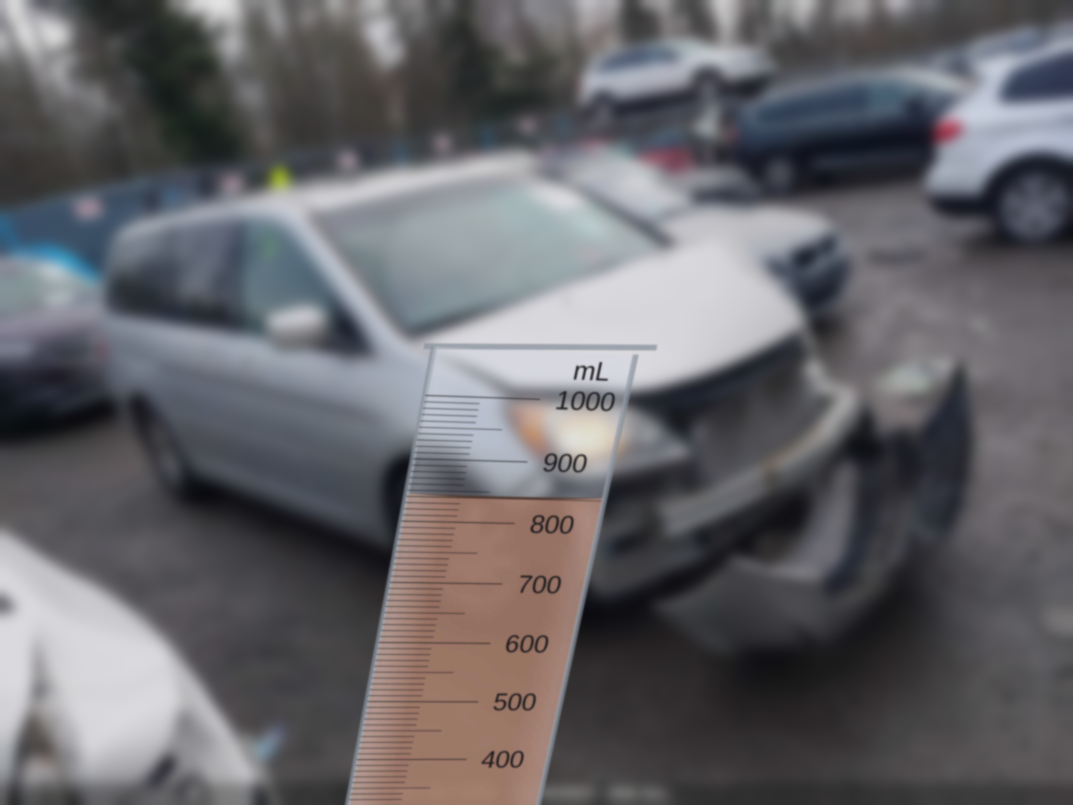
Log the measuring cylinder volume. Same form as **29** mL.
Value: **840** mL
